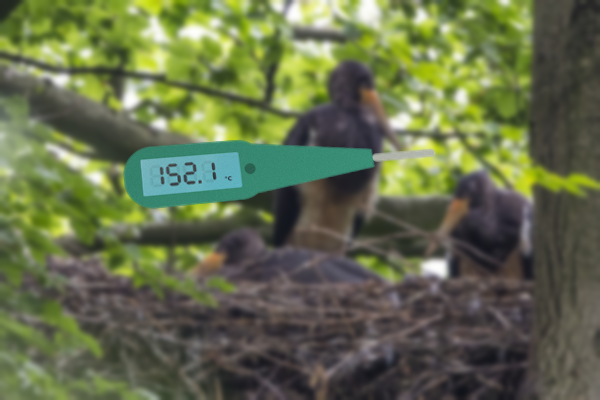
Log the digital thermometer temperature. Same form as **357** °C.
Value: **152.1** °C
